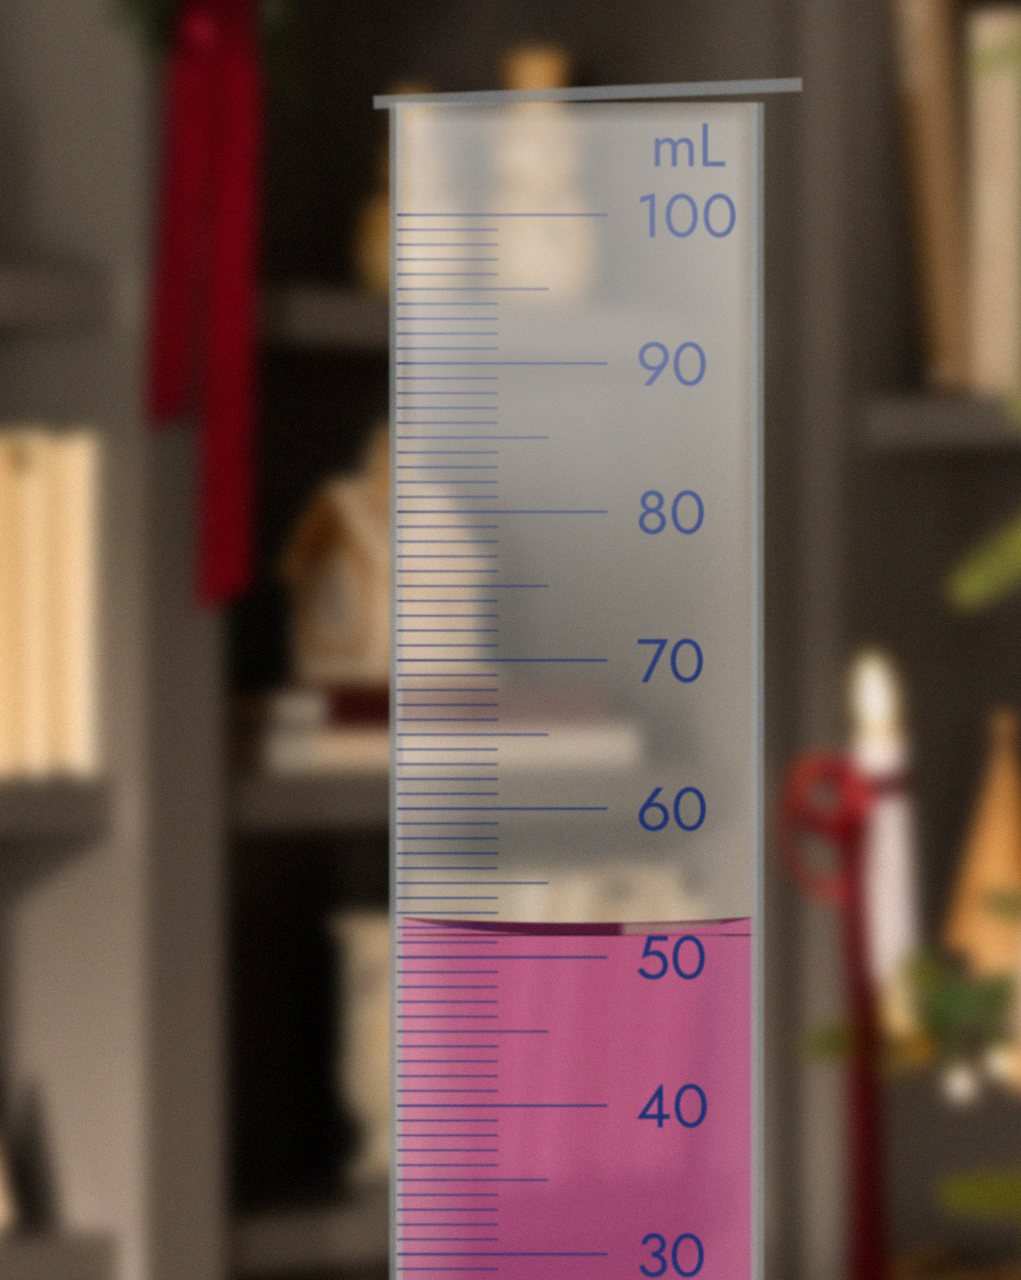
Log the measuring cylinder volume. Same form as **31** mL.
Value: **51.5** mL
